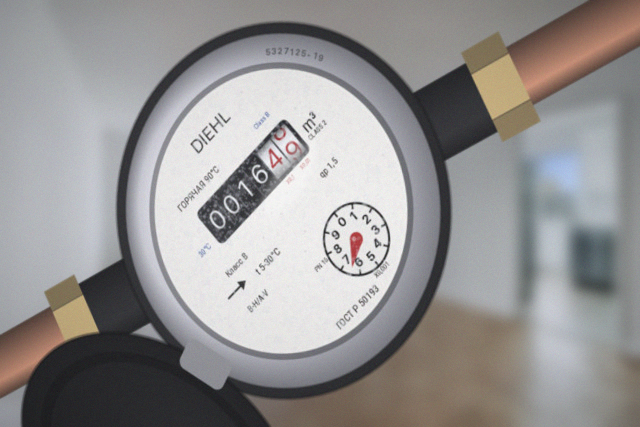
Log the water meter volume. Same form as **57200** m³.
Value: **16.486** m³
